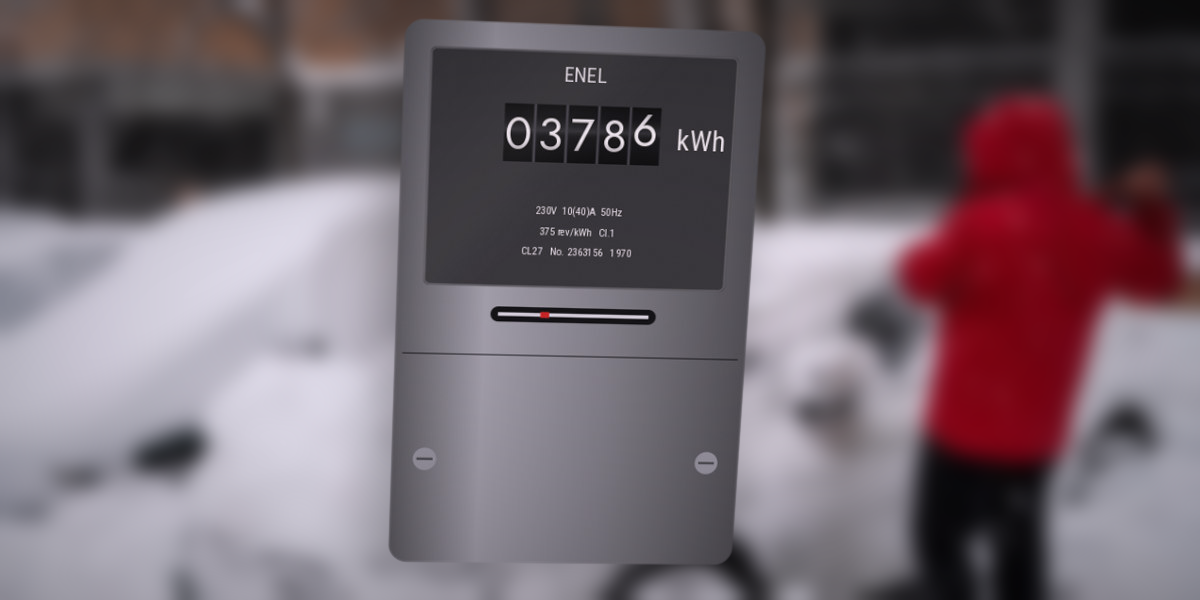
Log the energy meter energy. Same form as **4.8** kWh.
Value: **3786** kWh
